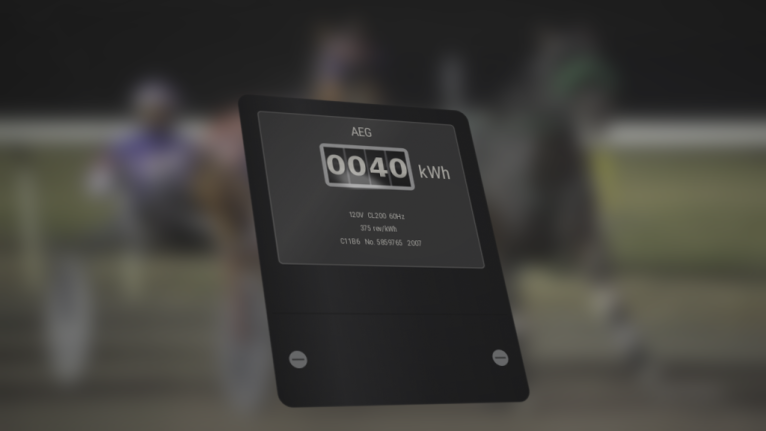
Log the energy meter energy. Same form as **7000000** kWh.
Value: **40** kWh
